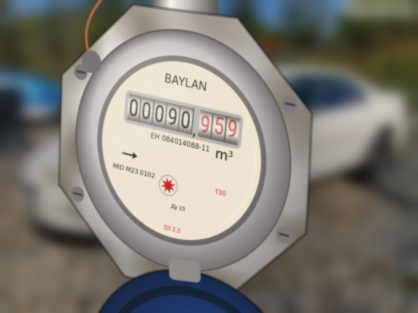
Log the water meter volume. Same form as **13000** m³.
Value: **90.959** m³
